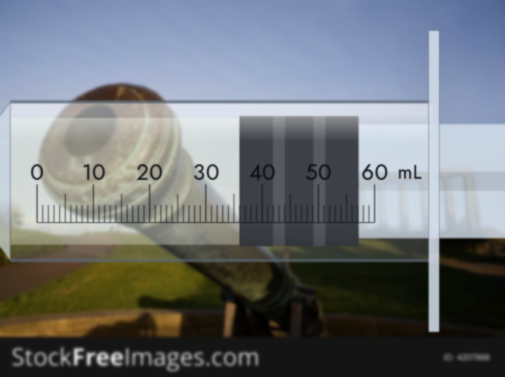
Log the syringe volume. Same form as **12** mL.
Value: **36** mL
